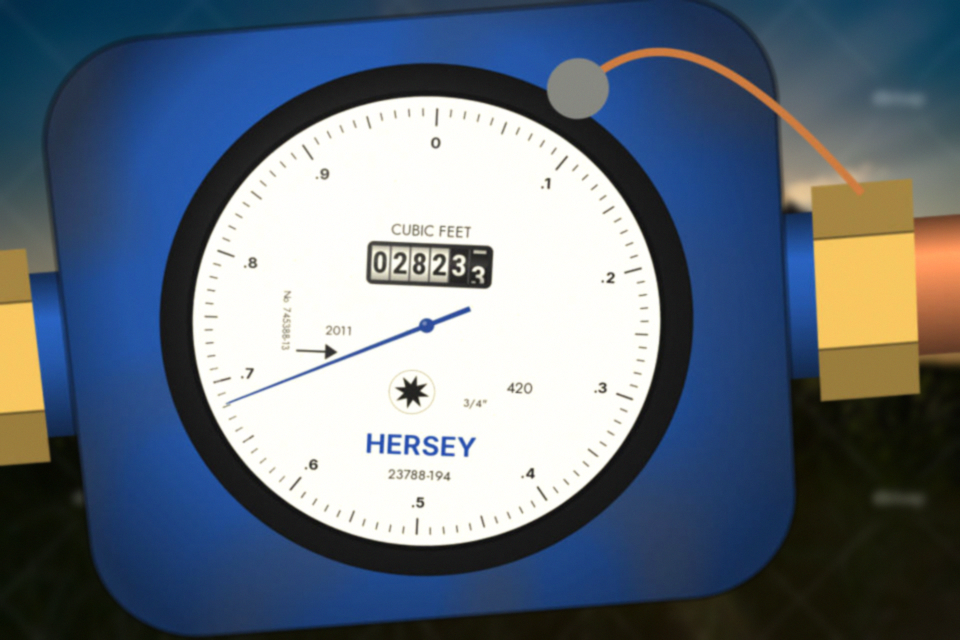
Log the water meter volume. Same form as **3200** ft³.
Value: **28232.68** ft³
